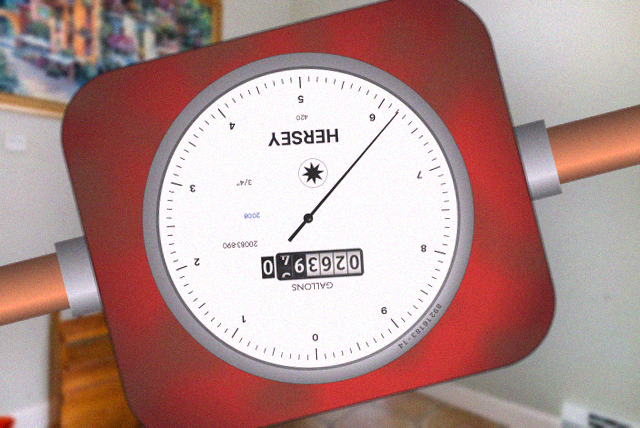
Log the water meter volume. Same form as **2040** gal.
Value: **263936.2** gal
